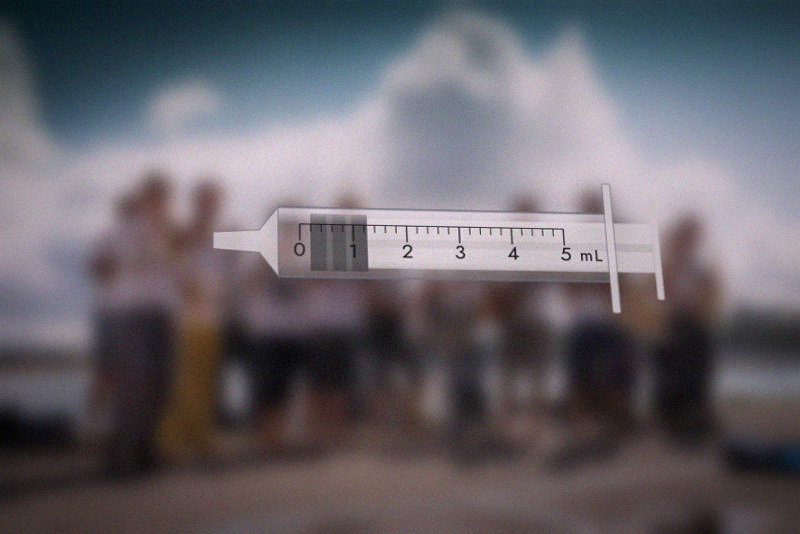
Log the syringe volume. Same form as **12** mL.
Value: **0.2** mL
